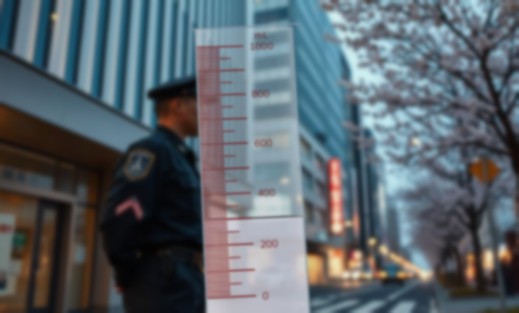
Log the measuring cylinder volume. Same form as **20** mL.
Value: **300** mL
